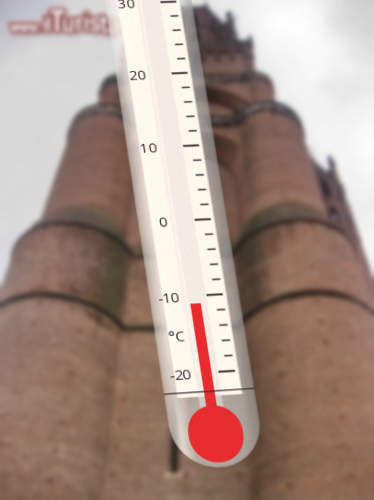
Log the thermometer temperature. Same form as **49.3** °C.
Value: **-11** °C
